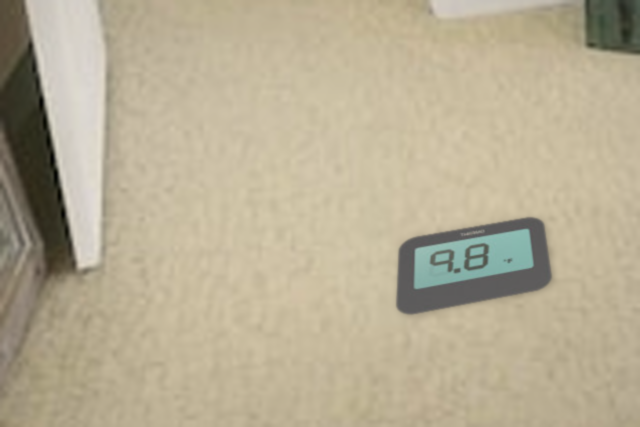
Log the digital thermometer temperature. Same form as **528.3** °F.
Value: **9.8** °F
